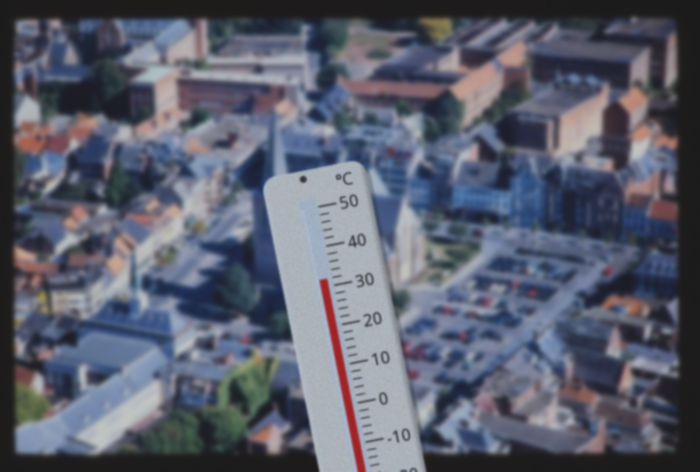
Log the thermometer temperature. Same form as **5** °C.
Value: **32** °C
